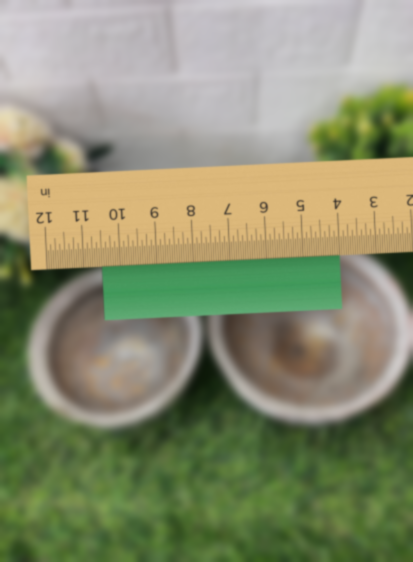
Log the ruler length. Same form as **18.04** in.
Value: **6.5** in
